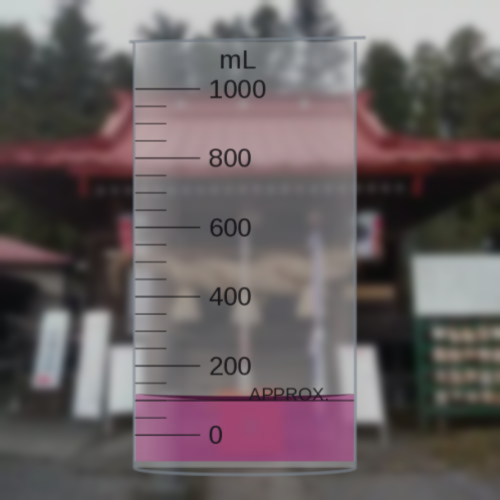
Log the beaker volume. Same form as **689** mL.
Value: **100** mL
